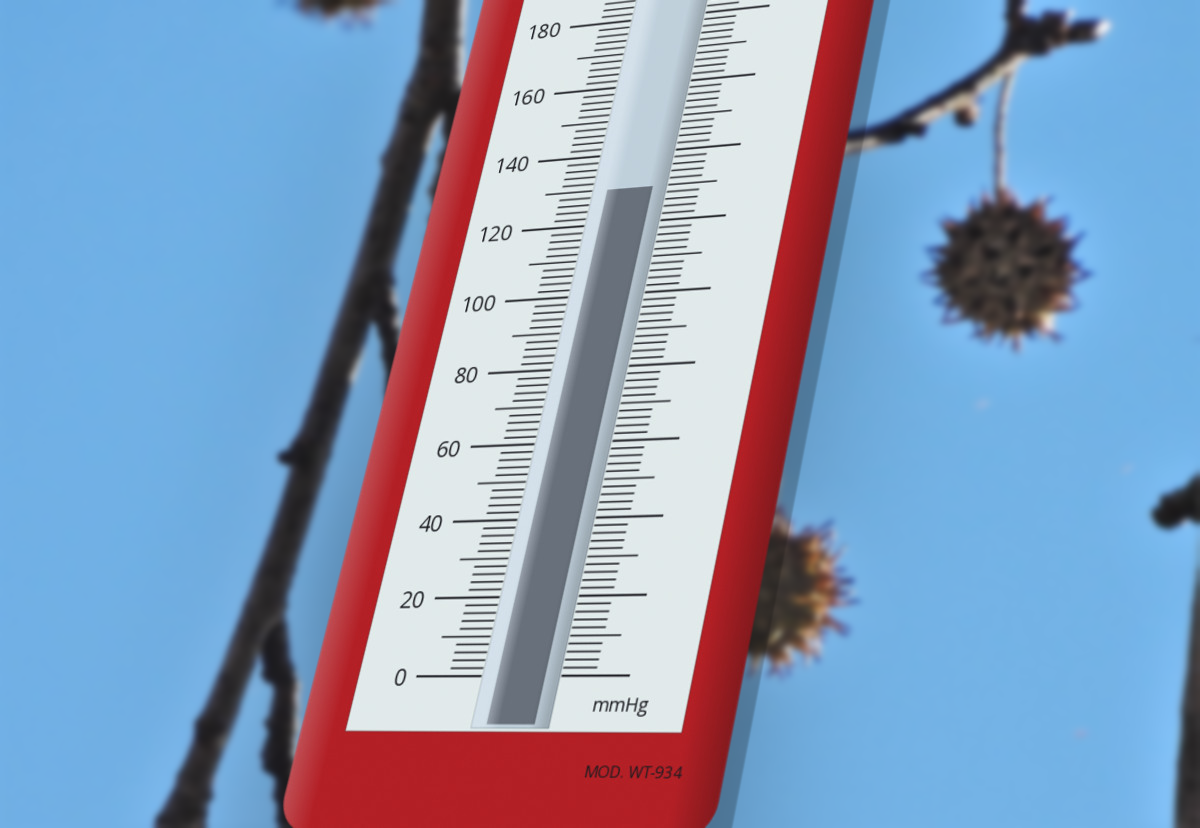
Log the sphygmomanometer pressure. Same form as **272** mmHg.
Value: **130** mmHg
